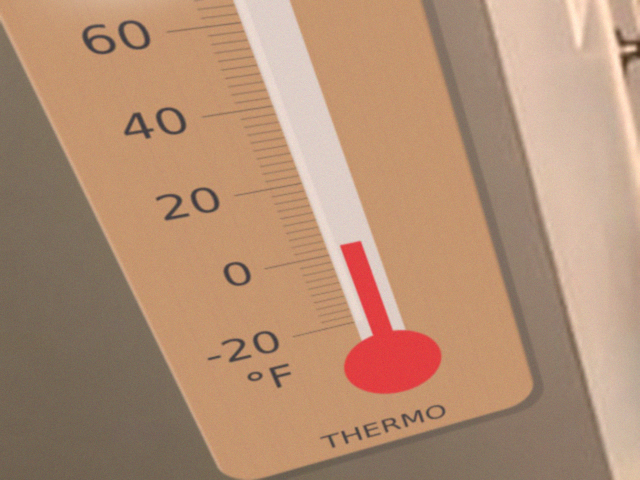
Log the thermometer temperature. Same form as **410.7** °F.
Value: **2** °F
